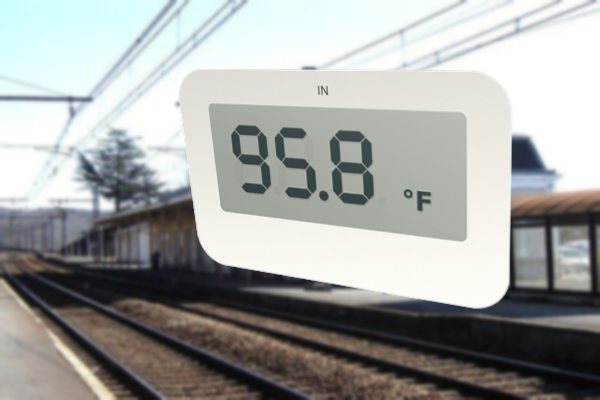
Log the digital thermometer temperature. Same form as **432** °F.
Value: **95.8** °F
